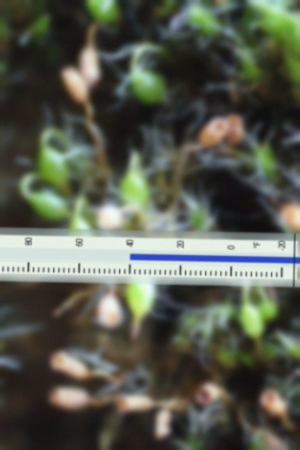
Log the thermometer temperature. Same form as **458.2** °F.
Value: **40** °F
